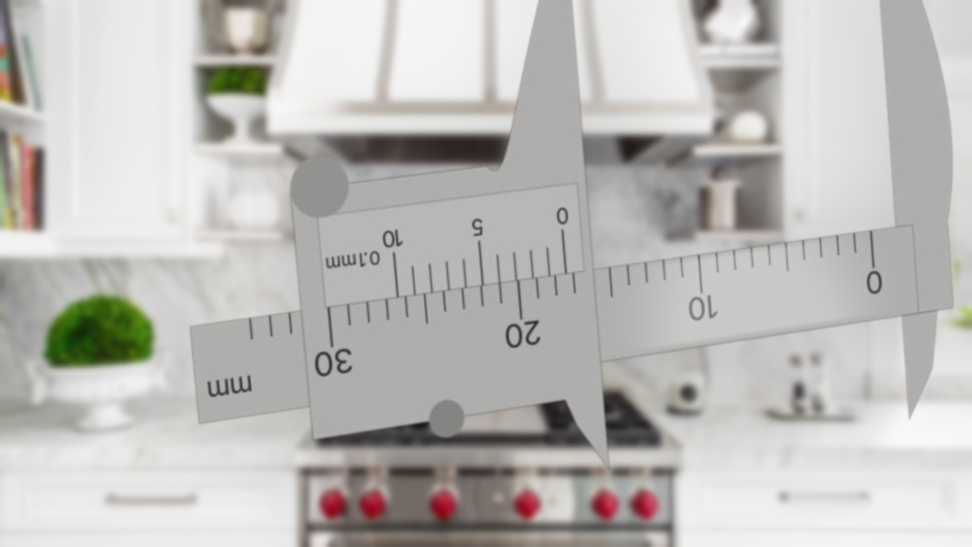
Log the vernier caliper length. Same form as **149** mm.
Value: **17.4** mm
